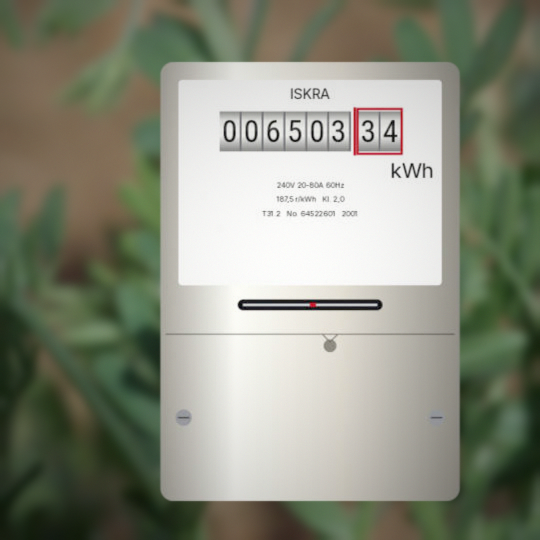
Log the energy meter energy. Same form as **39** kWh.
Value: **6503.34** kWh
